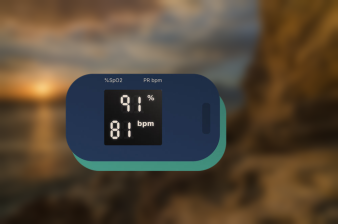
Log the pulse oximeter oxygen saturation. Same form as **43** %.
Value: **91** %
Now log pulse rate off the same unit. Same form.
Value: **81** bpm
